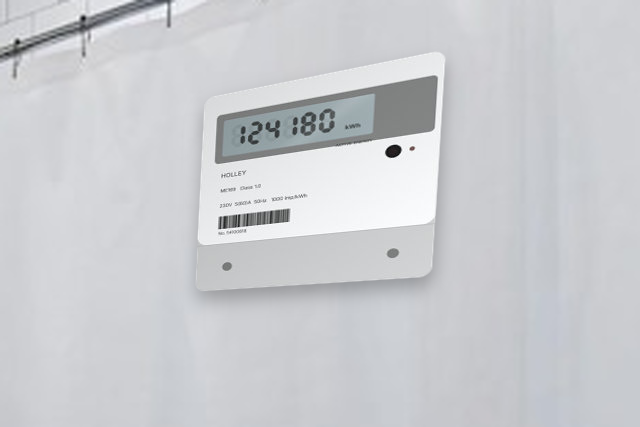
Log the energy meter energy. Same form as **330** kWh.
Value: **124180** kWh
